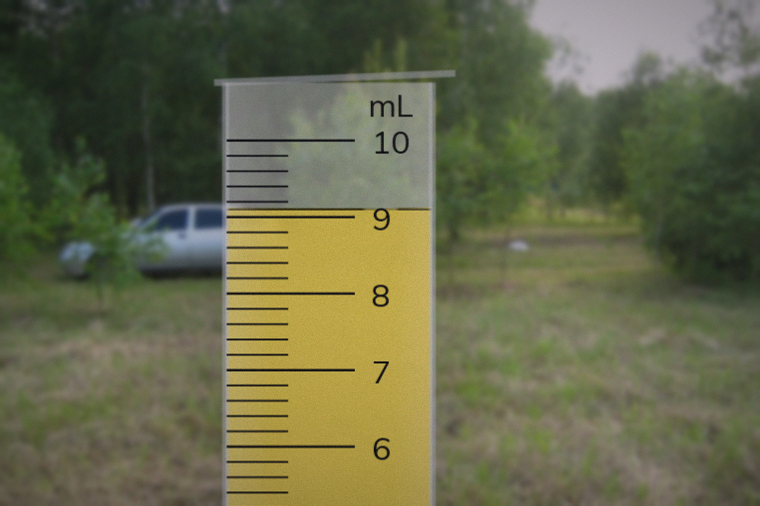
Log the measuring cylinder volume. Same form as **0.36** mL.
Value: **9.1** mL
